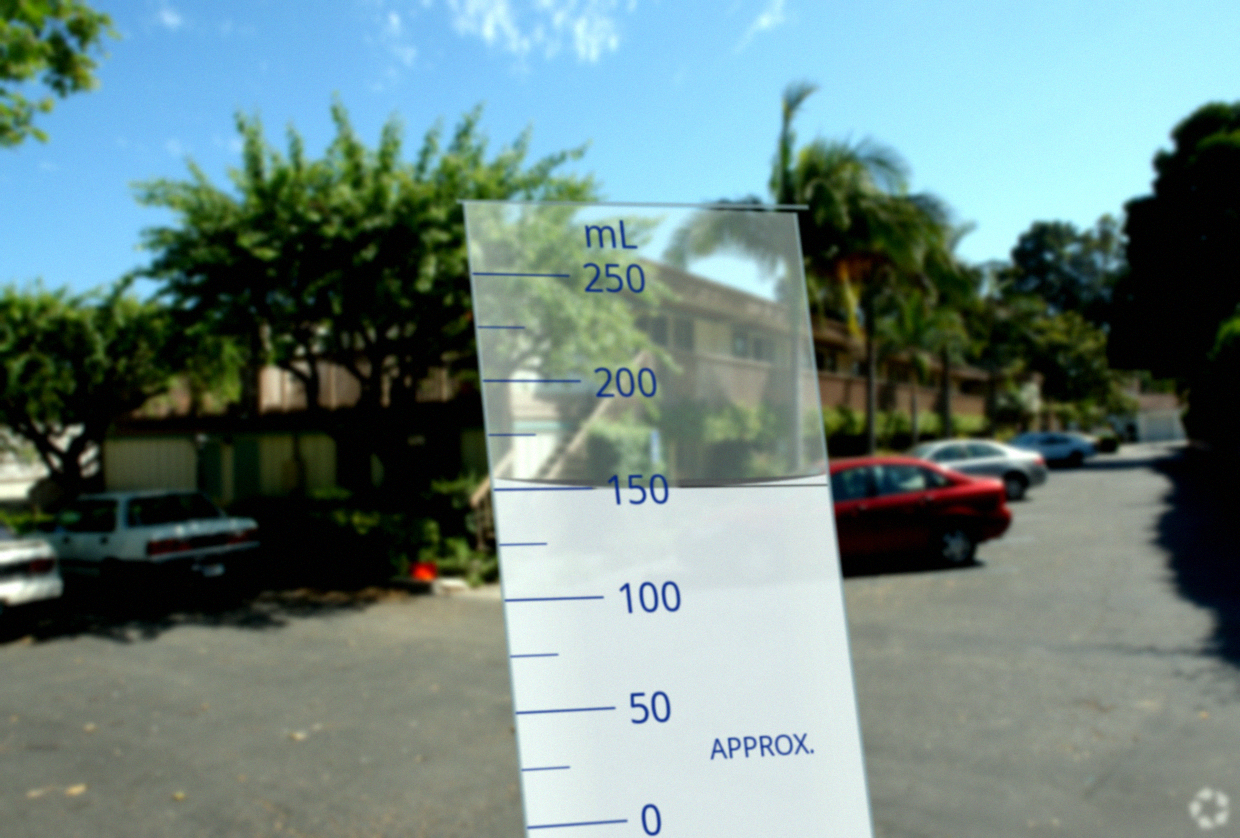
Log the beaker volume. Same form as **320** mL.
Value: **150** mL
